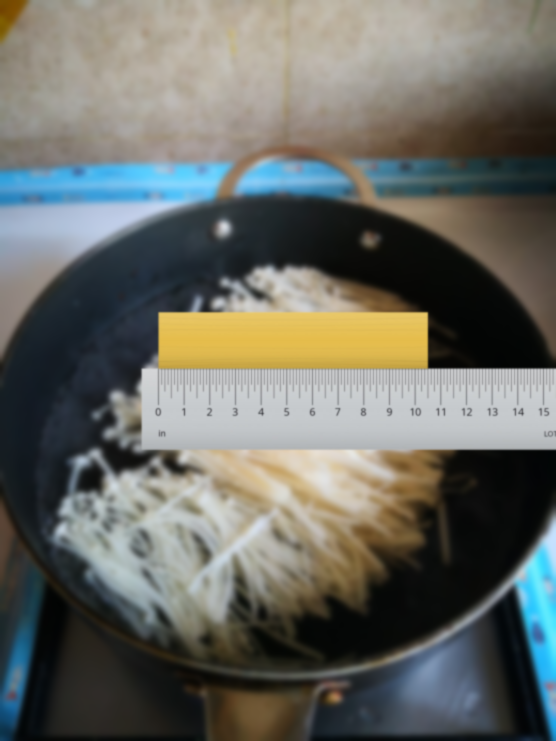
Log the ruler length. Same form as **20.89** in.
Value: **10.5** in
